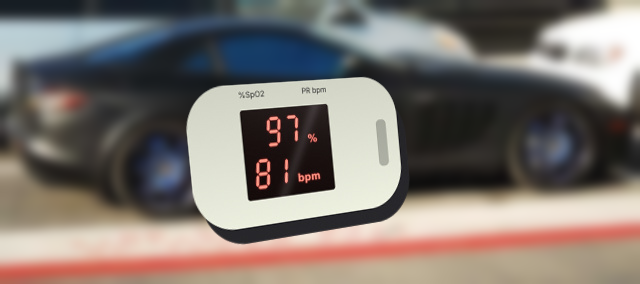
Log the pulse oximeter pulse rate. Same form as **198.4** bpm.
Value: **81** bpm
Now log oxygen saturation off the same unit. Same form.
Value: **97** %
